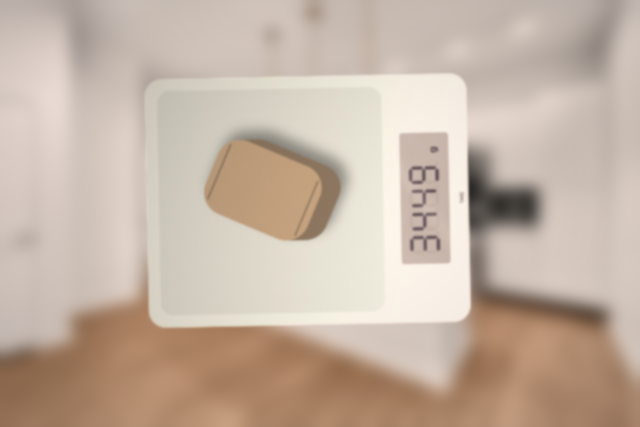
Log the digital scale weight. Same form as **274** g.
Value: **3449** g
